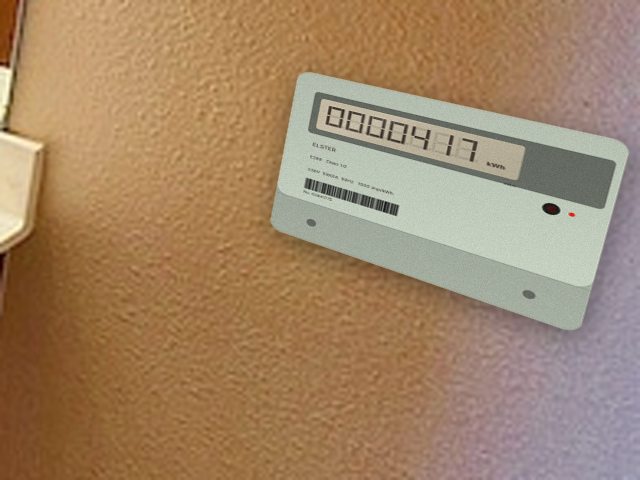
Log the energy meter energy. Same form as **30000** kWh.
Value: **417** kWh
